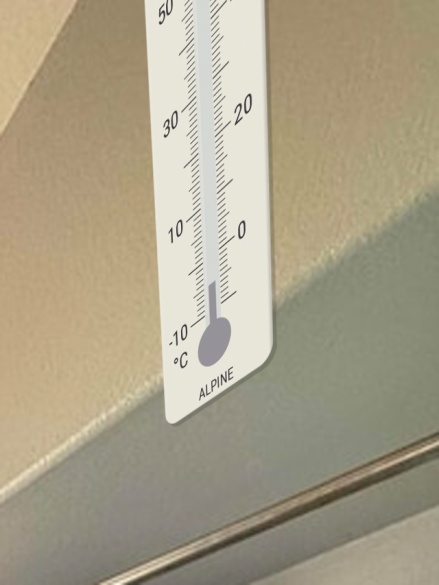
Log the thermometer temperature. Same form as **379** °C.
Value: **-5** °C
